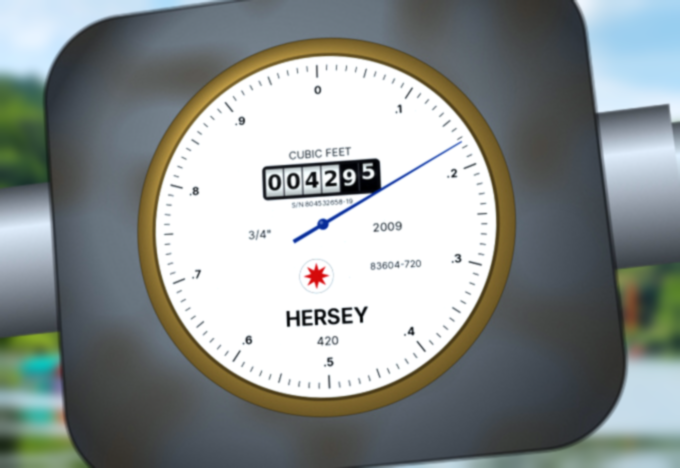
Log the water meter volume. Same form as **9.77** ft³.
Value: **4295.17** ft³
